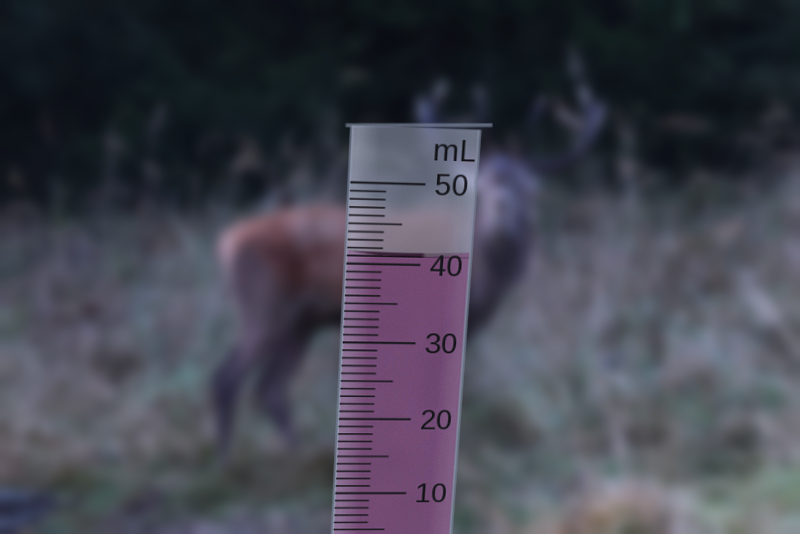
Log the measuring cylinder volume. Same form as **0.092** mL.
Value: **41** mL
